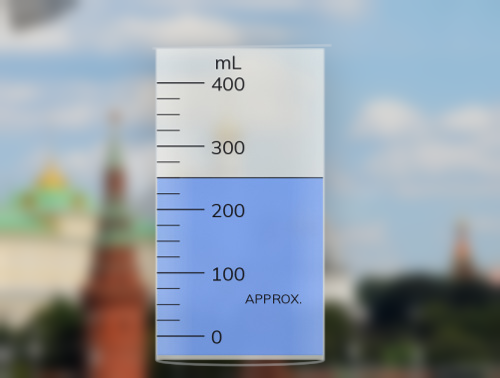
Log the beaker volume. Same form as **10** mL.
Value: **250** mL
